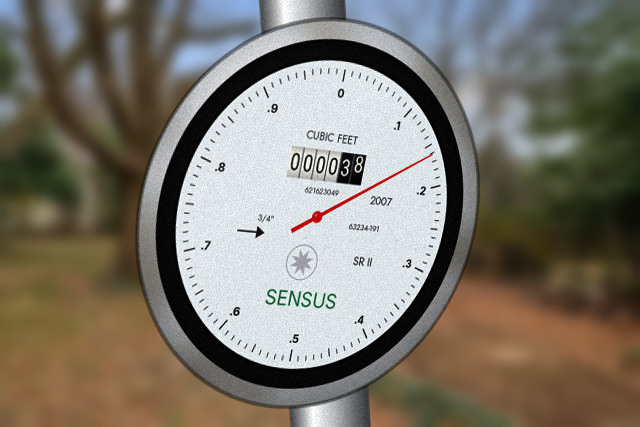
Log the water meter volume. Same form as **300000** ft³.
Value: **38.16** ft³
